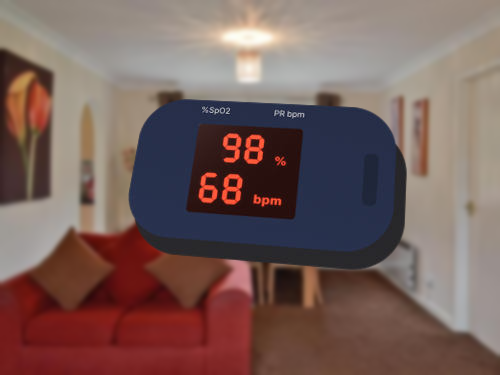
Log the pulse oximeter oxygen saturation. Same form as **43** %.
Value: **98** %
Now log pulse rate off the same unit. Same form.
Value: **68** bpm
